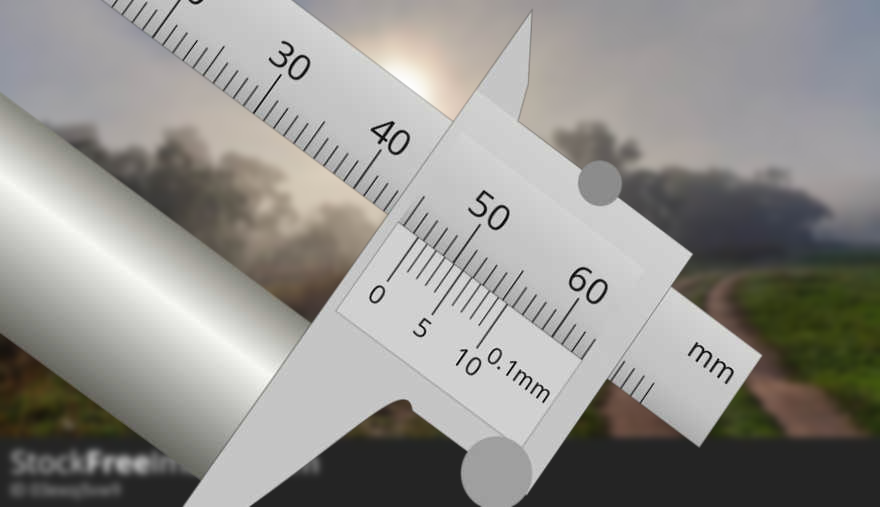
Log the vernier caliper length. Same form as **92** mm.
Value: **46.5** mm
